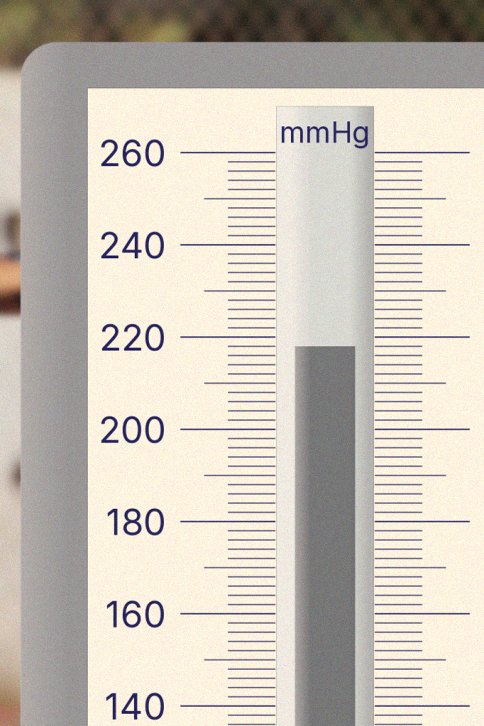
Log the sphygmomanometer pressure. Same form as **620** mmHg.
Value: **218** mmHg
